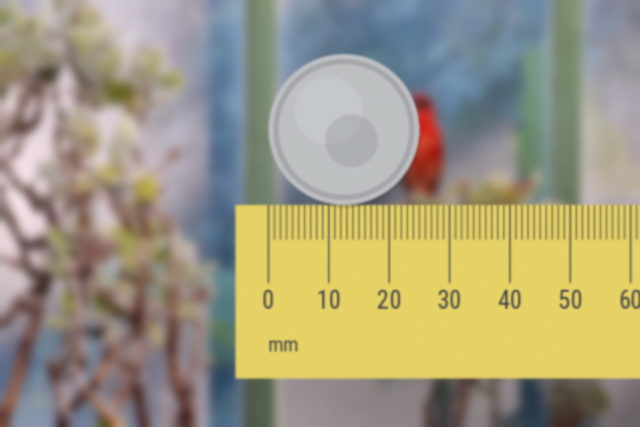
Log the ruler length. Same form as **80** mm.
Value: **25** mm
